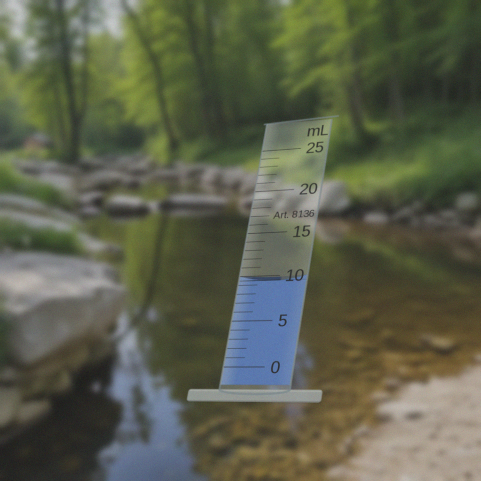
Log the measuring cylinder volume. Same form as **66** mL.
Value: **9.5** mL
